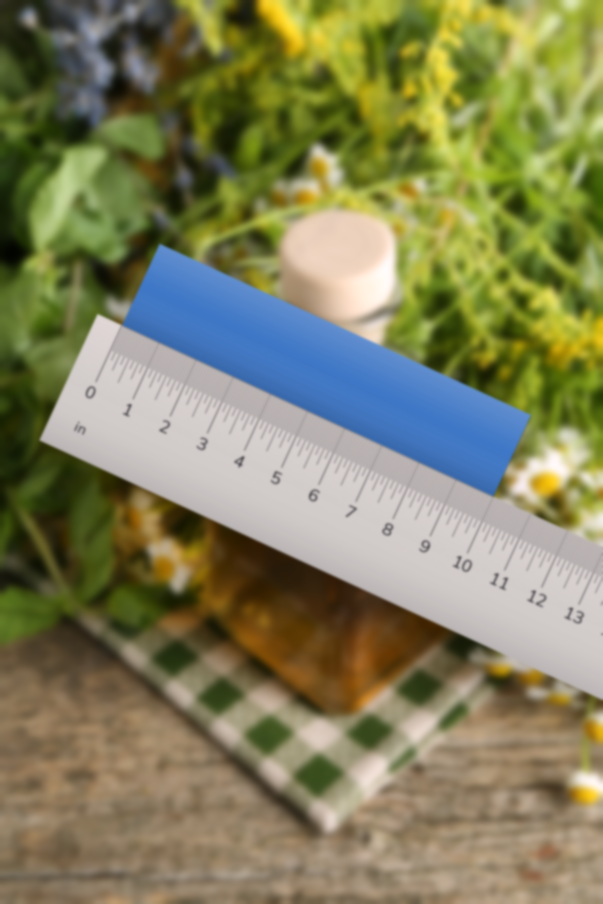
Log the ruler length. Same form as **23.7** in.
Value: **10** in
